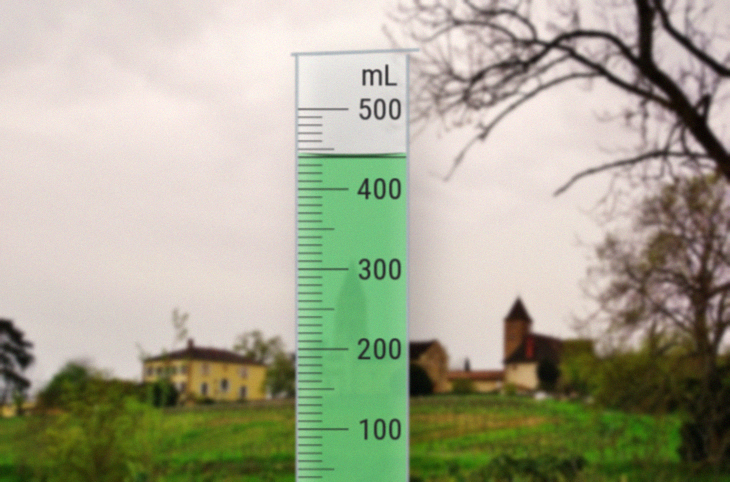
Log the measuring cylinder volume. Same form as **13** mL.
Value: **440** mL
